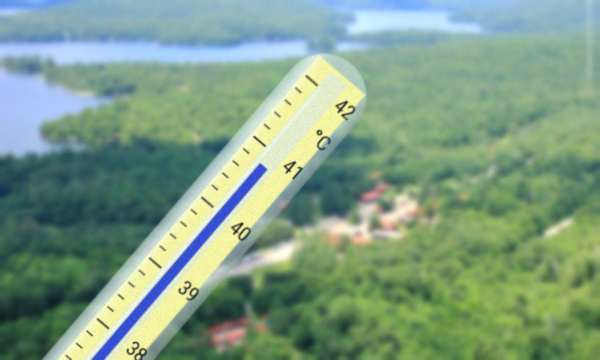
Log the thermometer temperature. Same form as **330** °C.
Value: **40.8** °C
